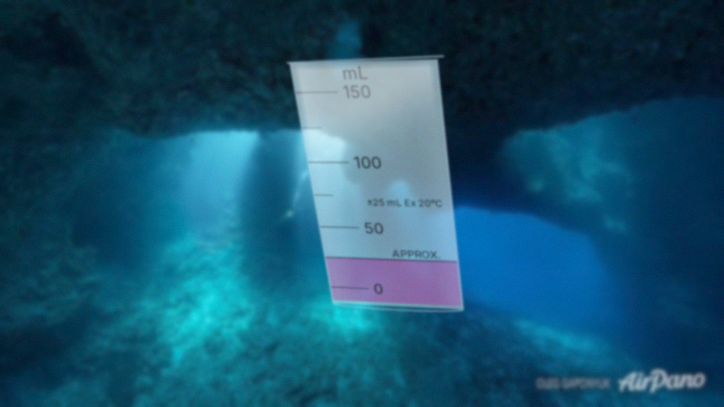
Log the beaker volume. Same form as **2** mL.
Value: **25** mL
